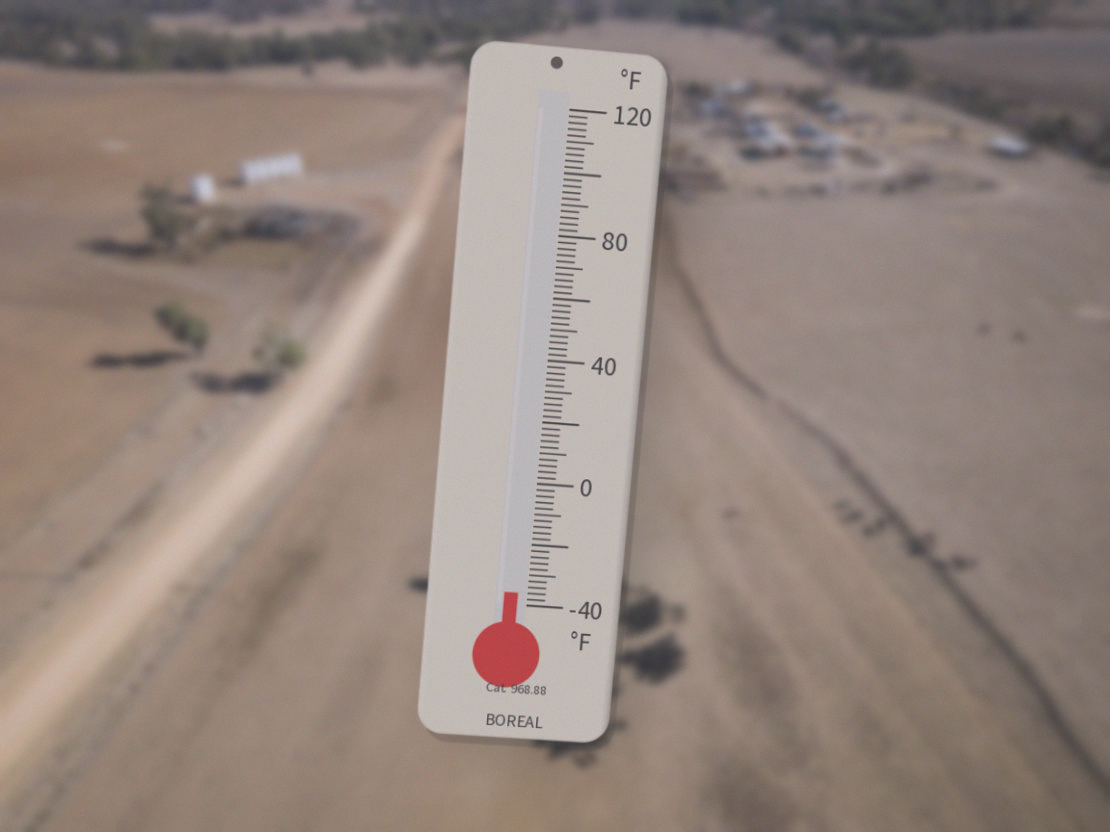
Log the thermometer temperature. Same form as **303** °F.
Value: **-36** °F
